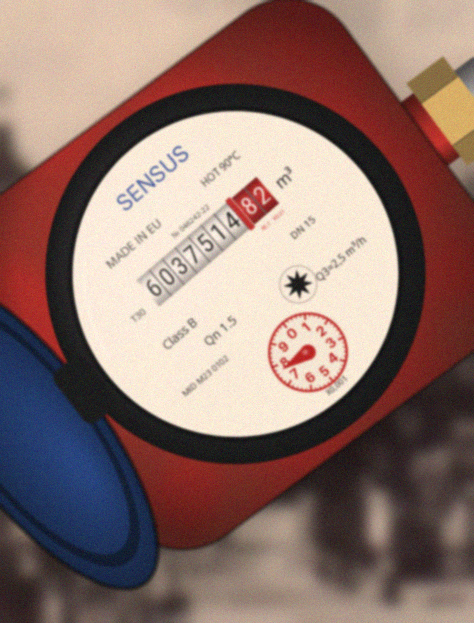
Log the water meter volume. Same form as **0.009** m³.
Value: **6037514.827** m³
